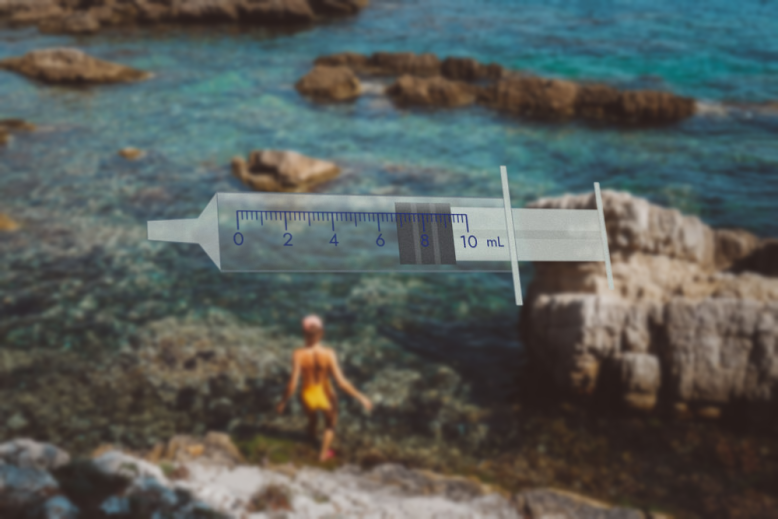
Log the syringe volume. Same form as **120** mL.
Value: **6.8** mL
